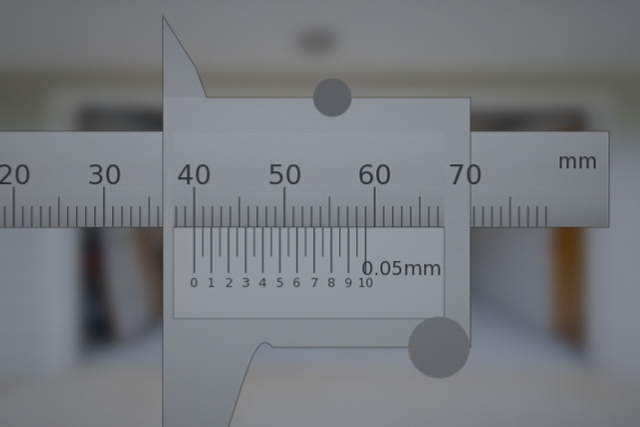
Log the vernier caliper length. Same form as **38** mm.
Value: **40.0** mm
